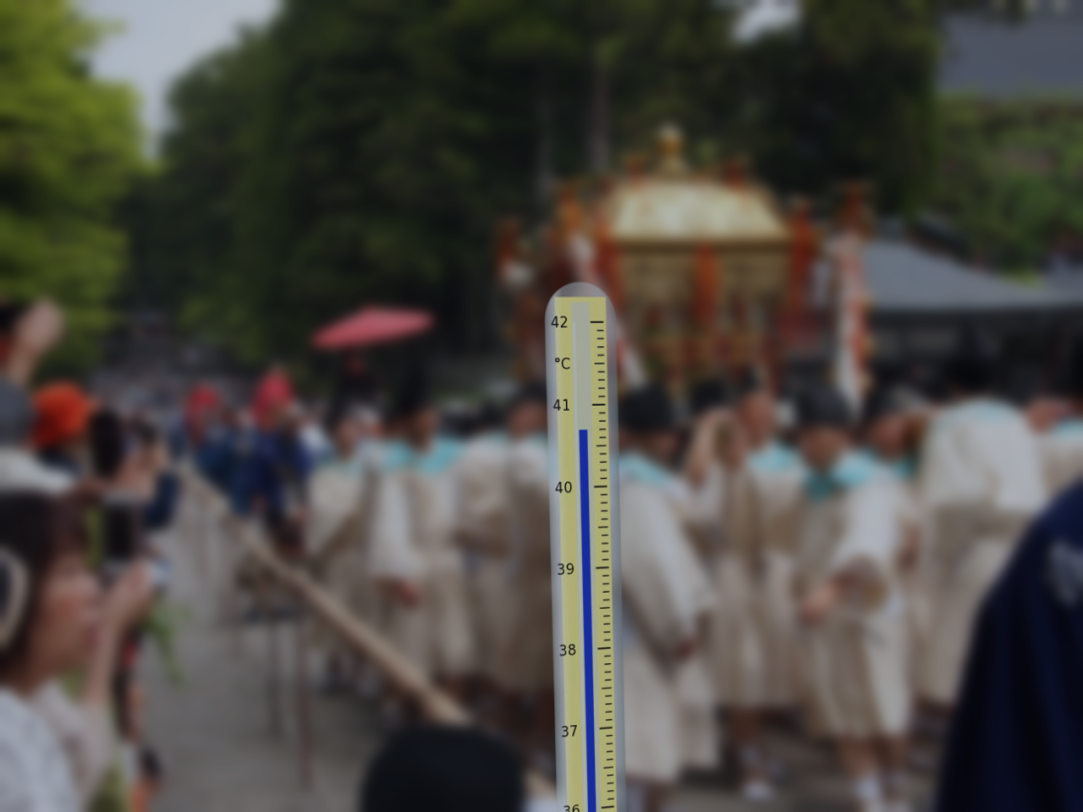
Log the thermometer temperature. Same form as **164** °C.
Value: **40.7** °C
